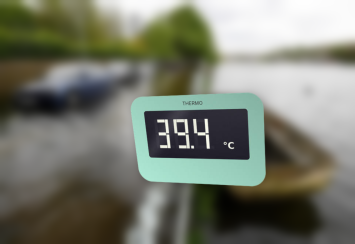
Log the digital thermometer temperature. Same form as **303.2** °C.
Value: **39.4** °C
